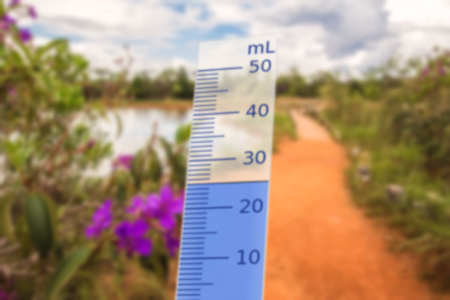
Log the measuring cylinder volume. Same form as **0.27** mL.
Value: **25** mL
